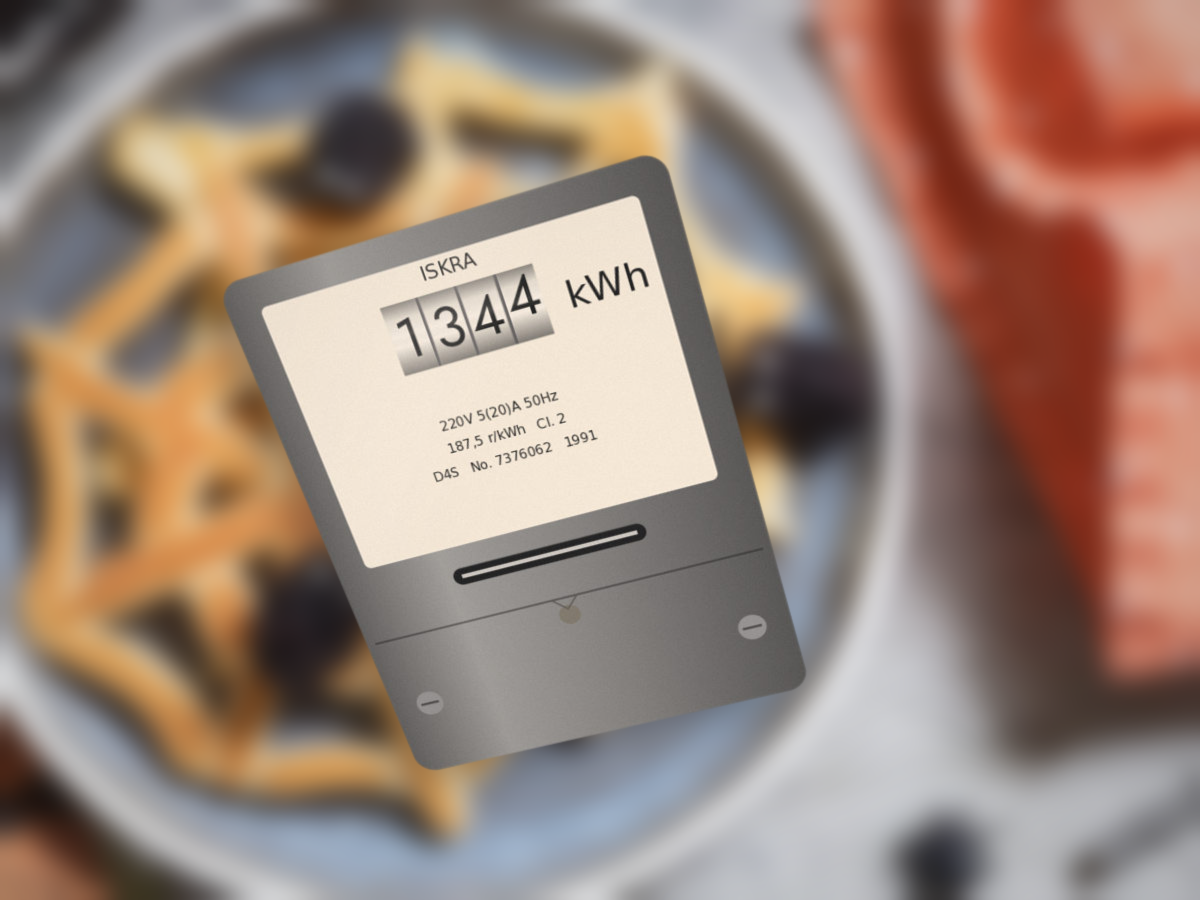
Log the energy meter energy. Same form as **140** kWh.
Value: **1344** kWh
